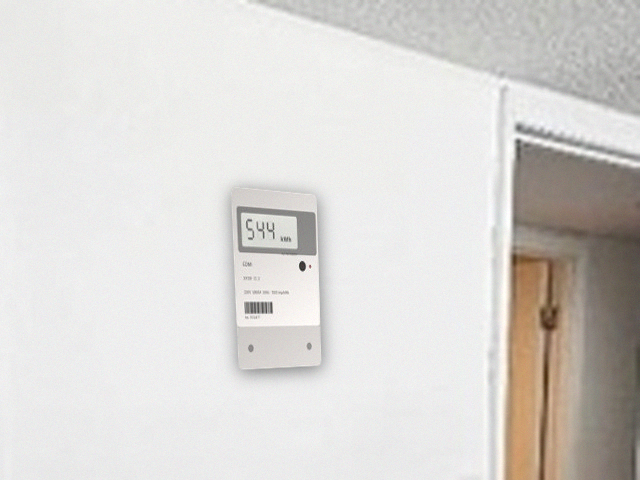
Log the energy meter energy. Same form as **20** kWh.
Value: **544** kWh
